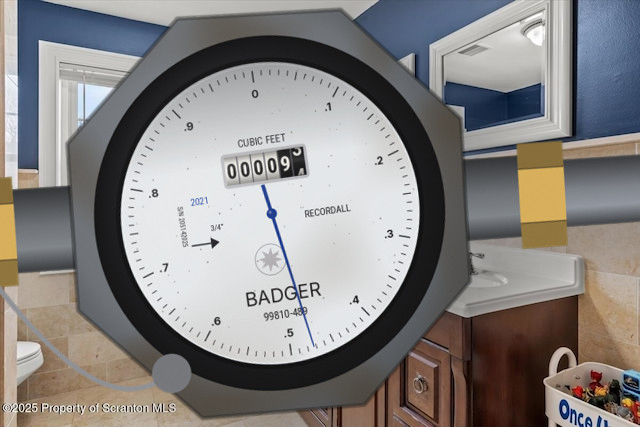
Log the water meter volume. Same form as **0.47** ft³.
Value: **93.47** ft³
